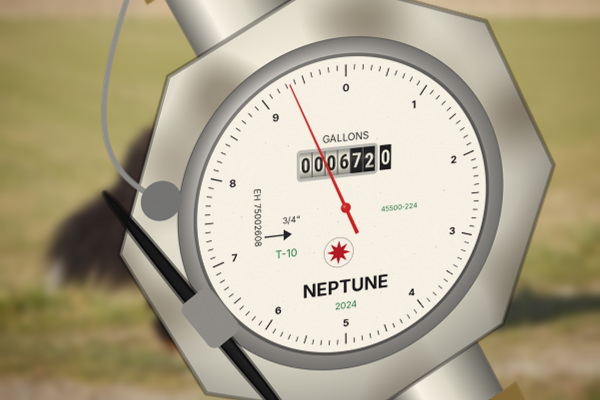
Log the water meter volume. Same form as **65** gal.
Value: **6719.3** gal
